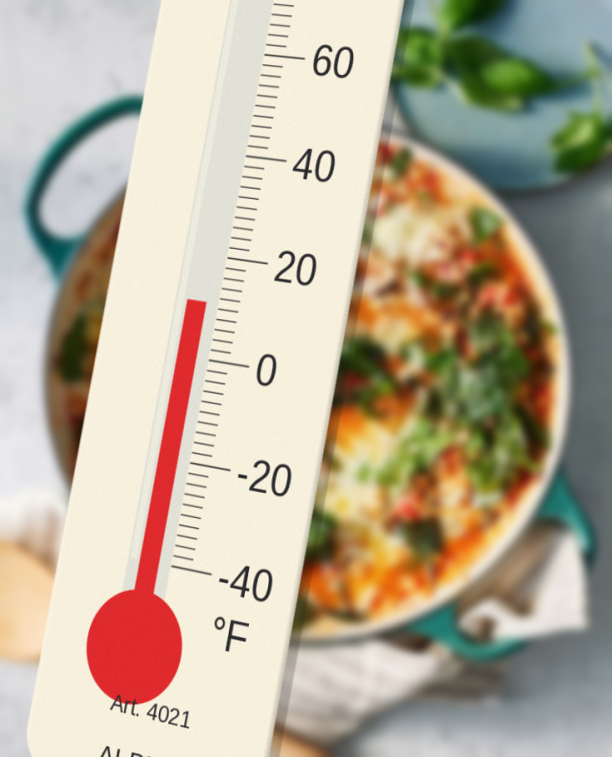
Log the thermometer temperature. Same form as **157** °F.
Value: **11** °F
